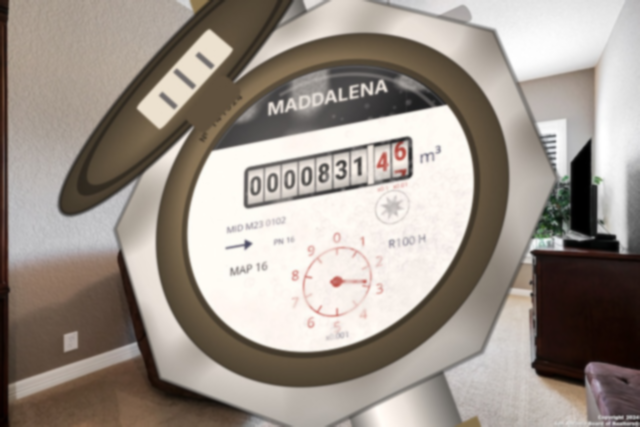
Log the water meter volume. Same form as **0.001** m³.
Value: **831.462** m³
